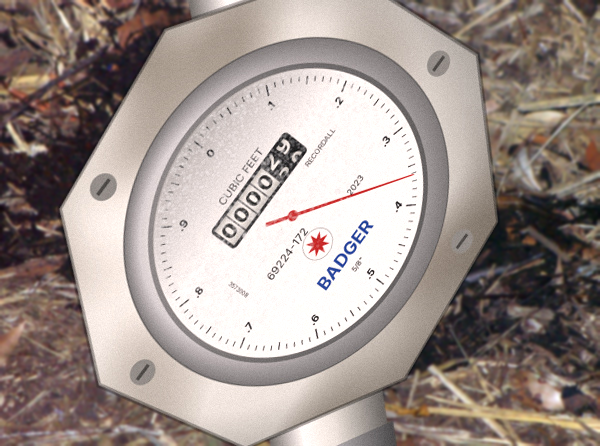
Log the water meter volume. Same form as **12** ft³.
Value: **29.36** ft³
